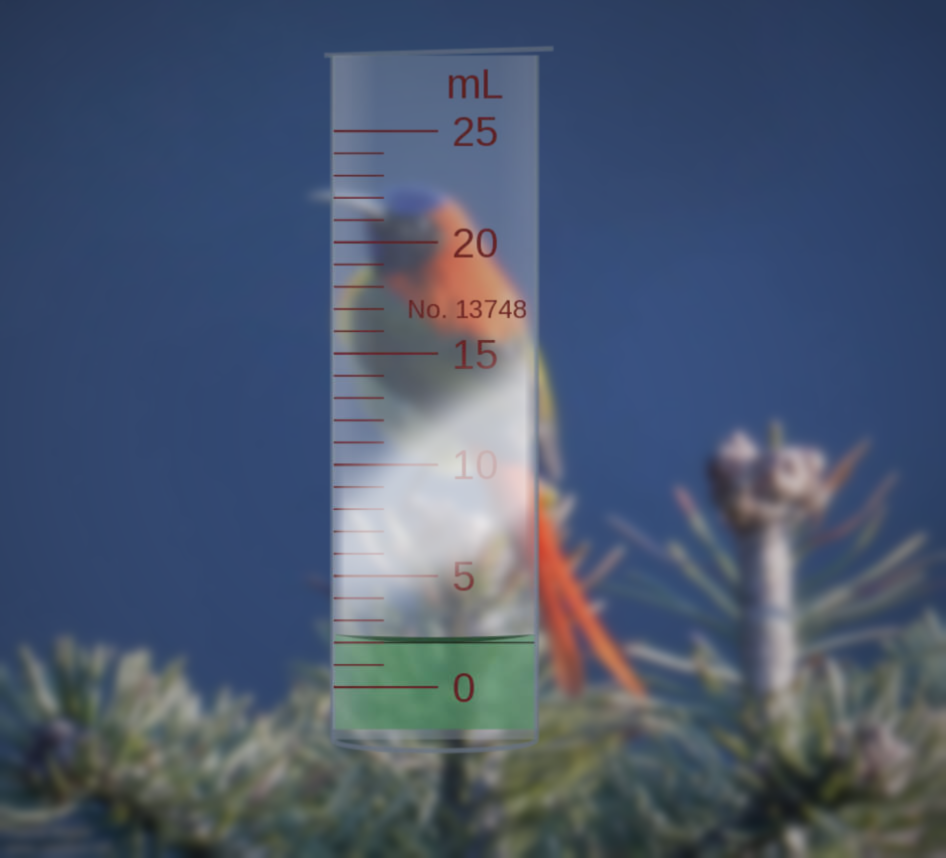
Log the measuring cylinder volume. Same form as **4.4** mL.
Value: **2** mL
